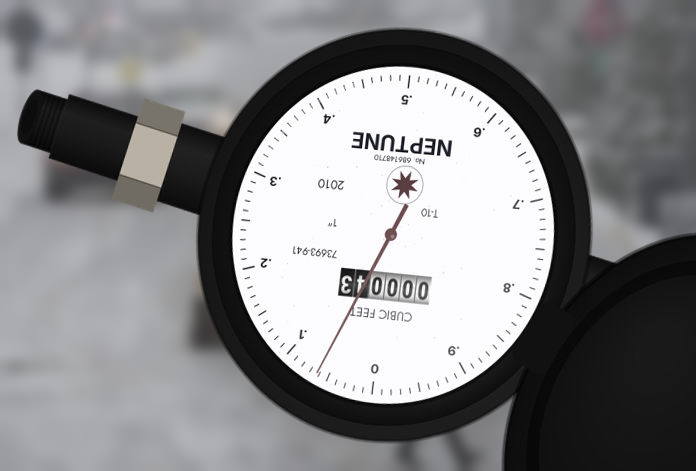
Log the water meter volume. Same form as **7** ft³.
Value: **43.06** ft³
